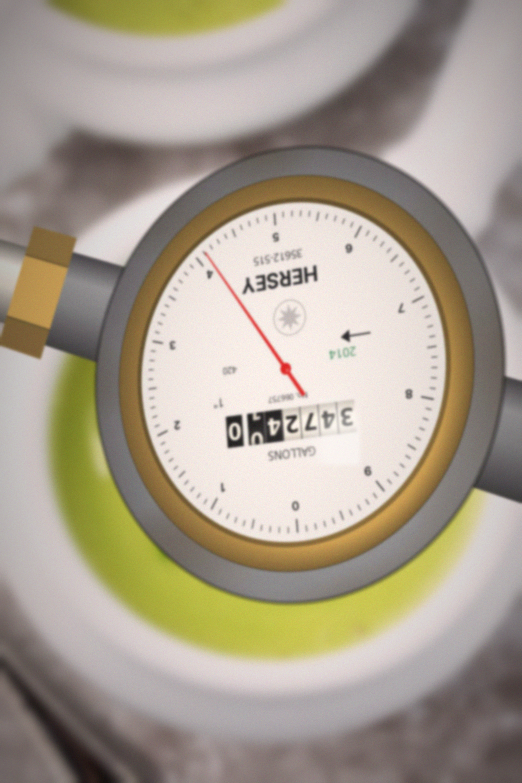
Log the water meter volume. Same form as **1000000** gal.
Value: **3472404.1** gal
